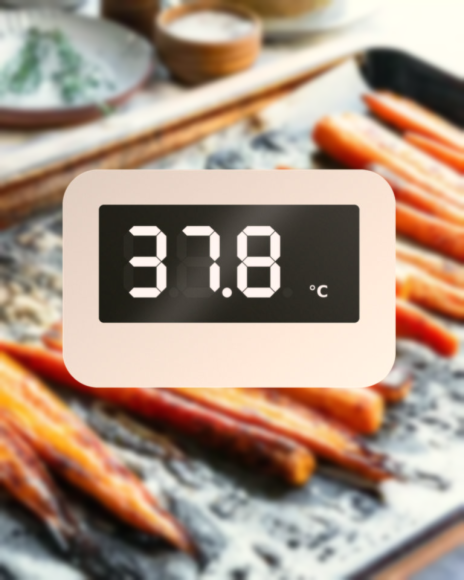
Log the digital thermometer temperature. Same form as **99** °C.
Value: **37.8** °C
